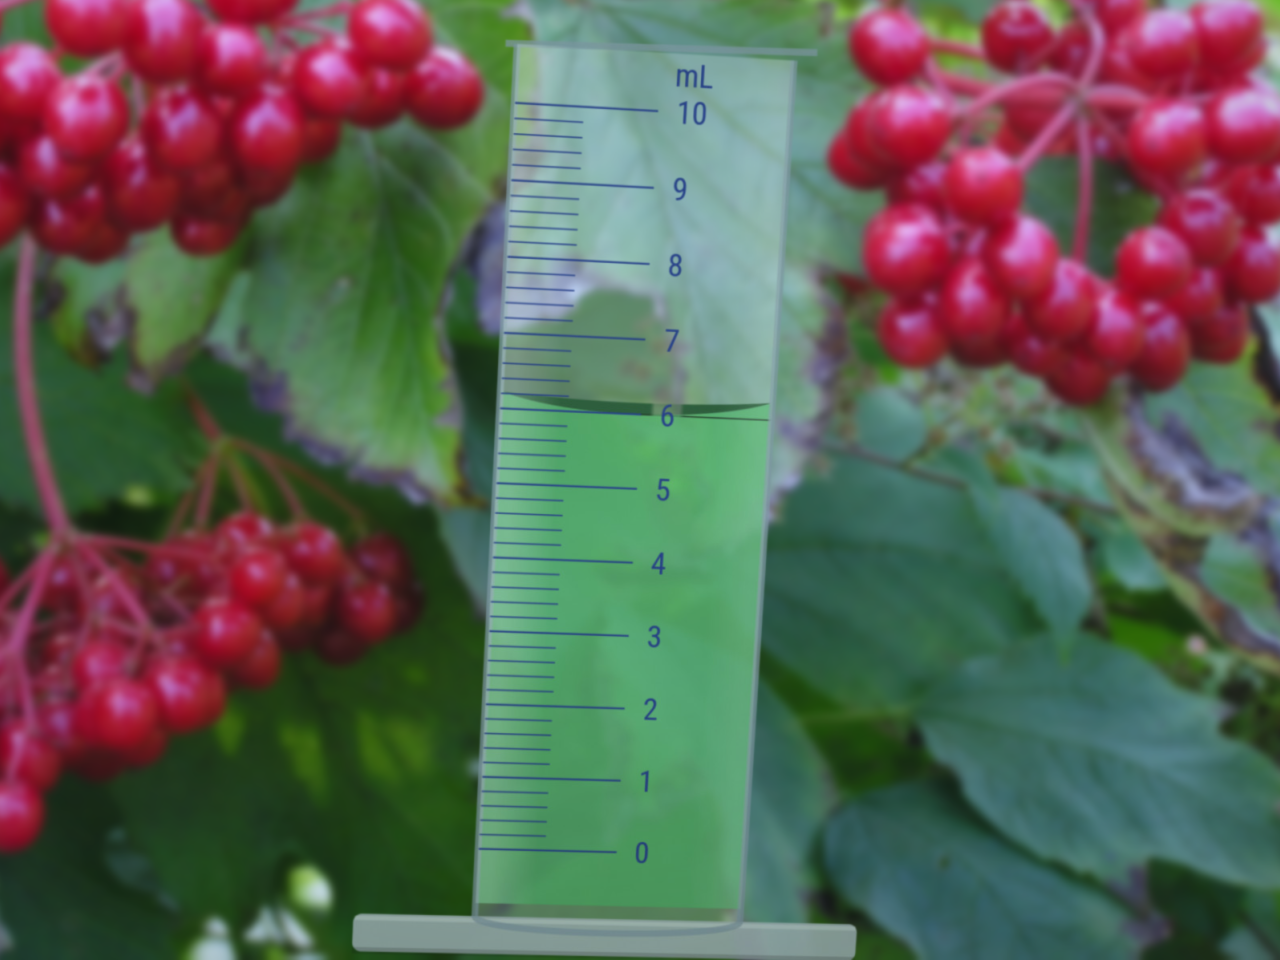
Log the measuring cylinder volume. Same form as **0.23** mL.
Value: **6** mL
